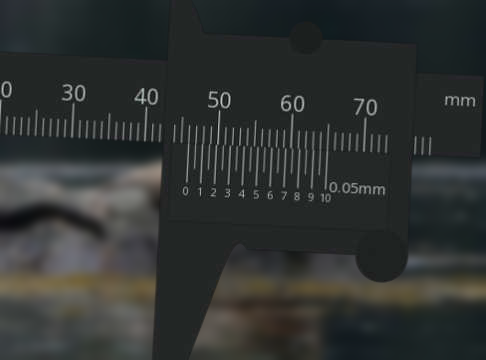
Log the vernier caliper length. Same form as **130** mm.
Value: **46.0** mm
